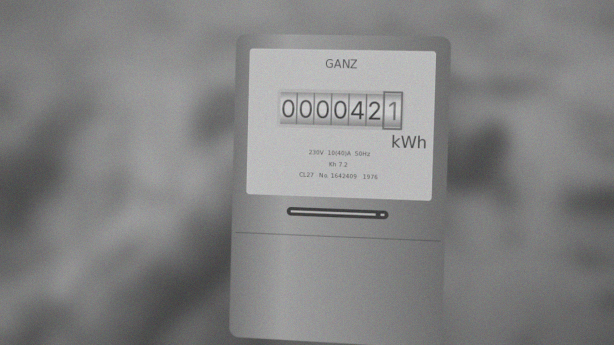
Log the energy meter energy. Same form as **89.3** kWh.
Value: **42.1** kWh
